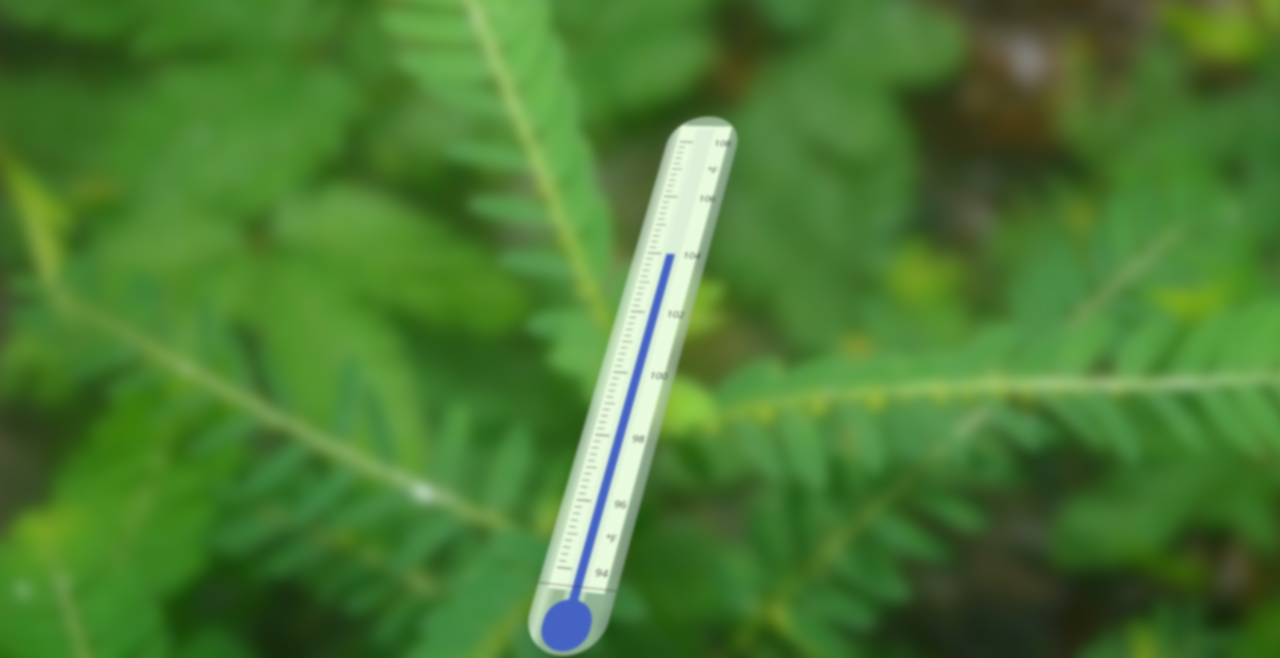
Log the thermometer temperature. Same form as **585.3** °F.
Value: **104** °F
